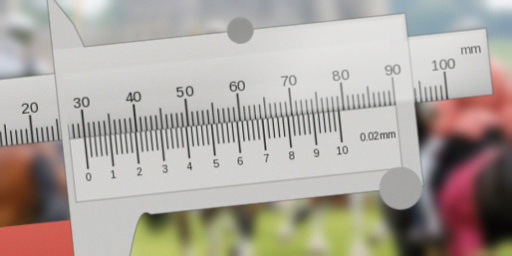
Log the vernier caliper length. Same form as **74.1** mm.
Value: **30.0** mm
